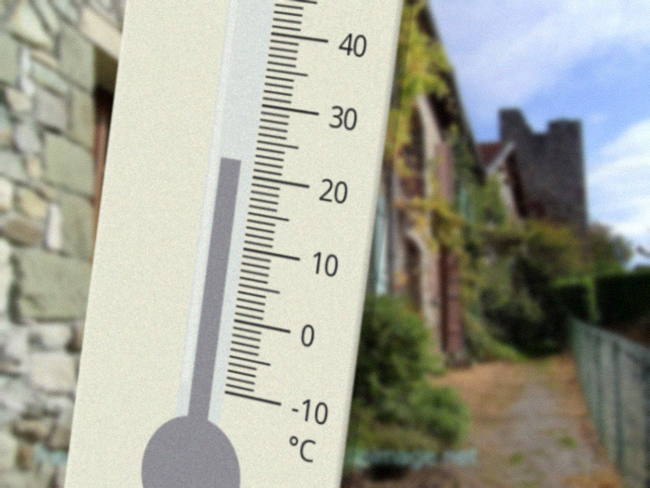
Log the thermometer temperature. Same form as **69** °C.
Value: **22** °C
